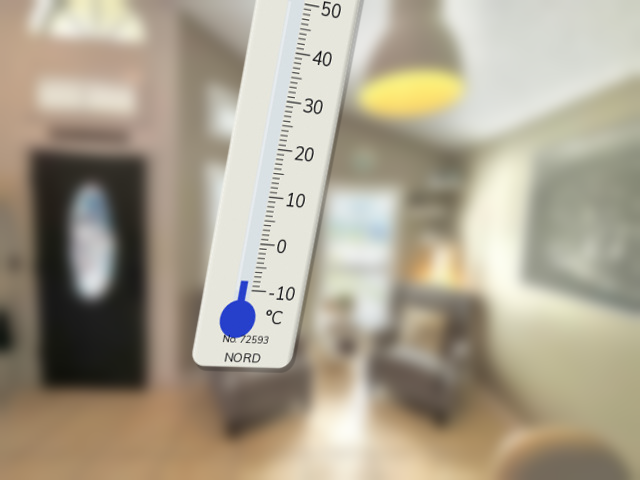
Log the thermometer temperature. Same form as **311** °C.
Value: **-8** °C
